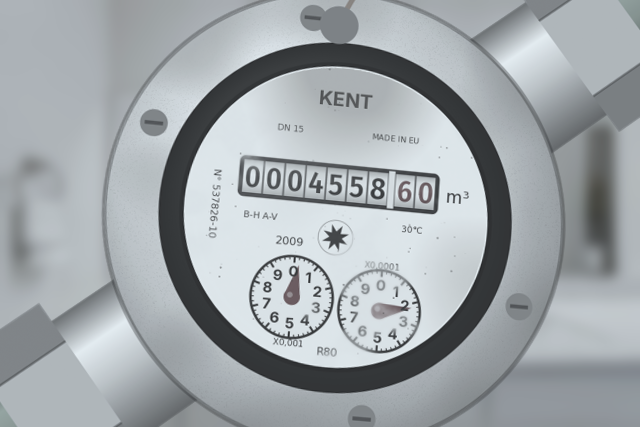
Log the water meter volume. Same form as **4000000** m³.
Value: **4558.6002** m³
